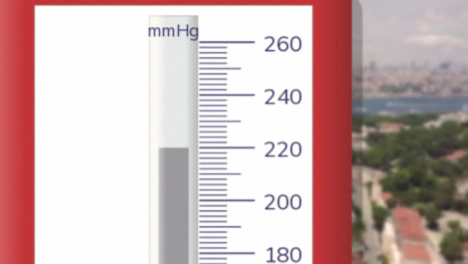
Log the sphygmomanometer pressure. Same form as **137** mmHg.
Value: **220** mmHg
